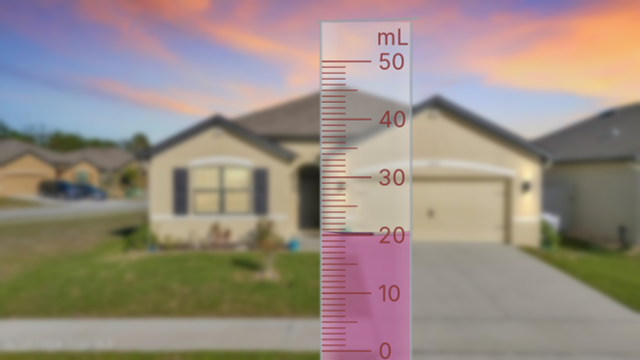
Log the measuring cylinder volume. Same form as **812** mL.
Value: **20** mL
